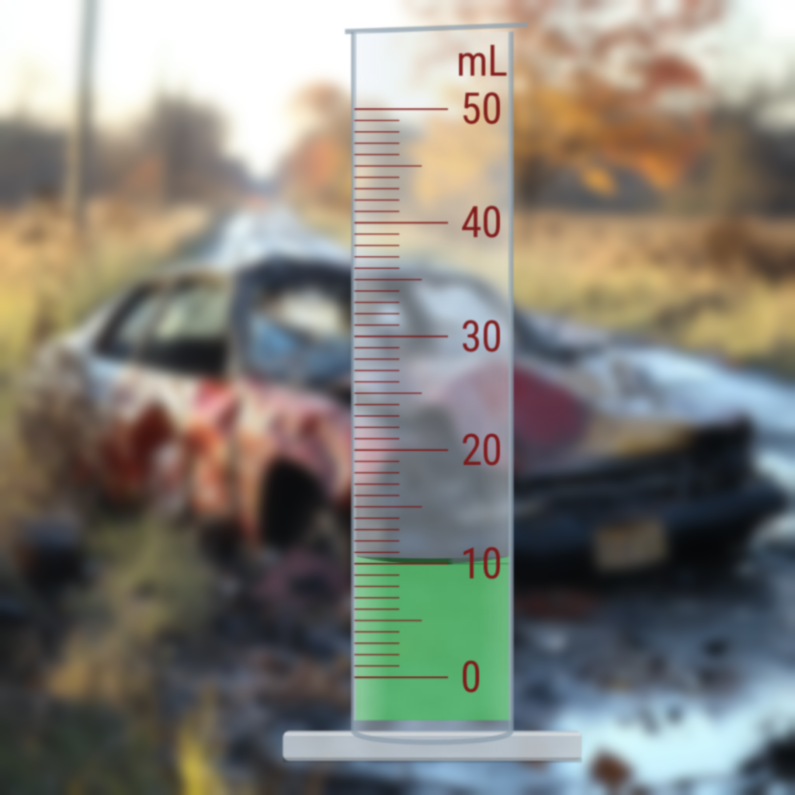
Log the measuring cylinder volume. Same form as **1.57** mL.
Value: **10** mL
